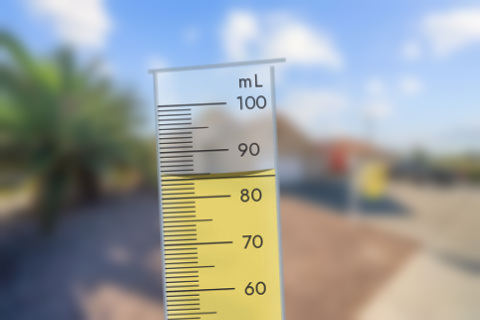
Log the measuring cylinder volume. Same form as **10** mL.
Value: **84** mL
